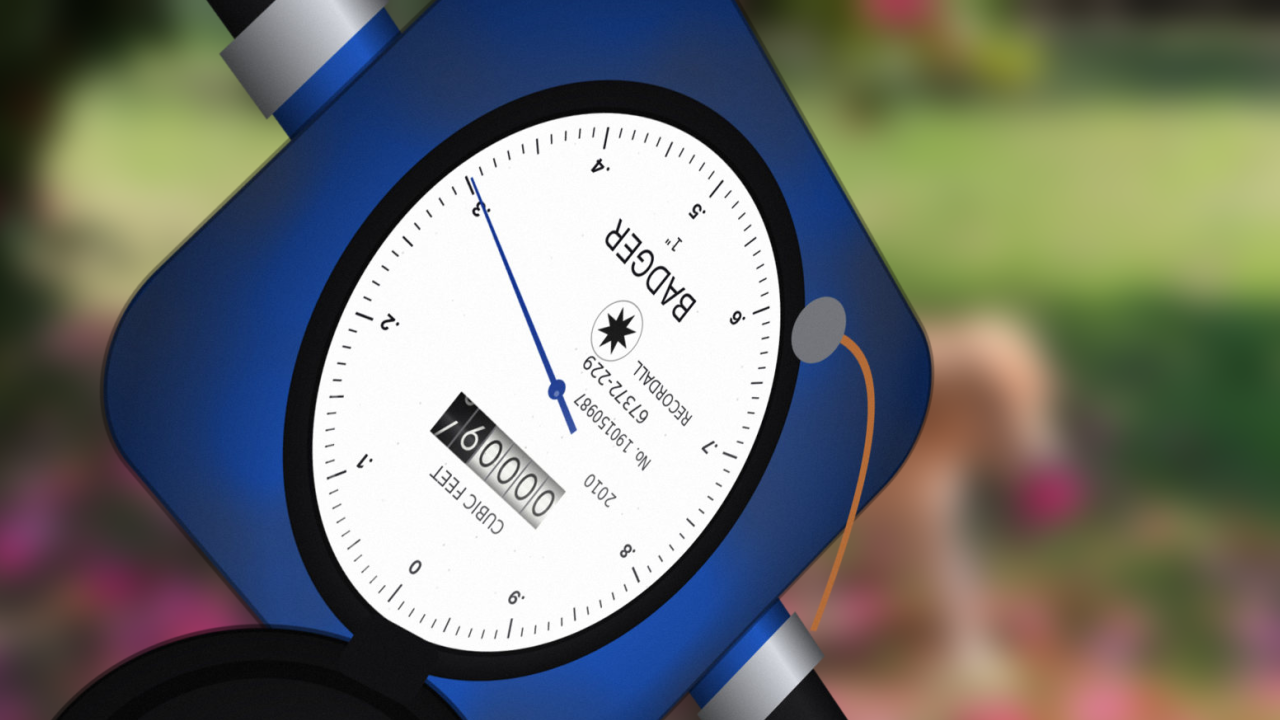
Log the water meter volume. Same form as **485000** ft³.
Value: **97.30** ft³
